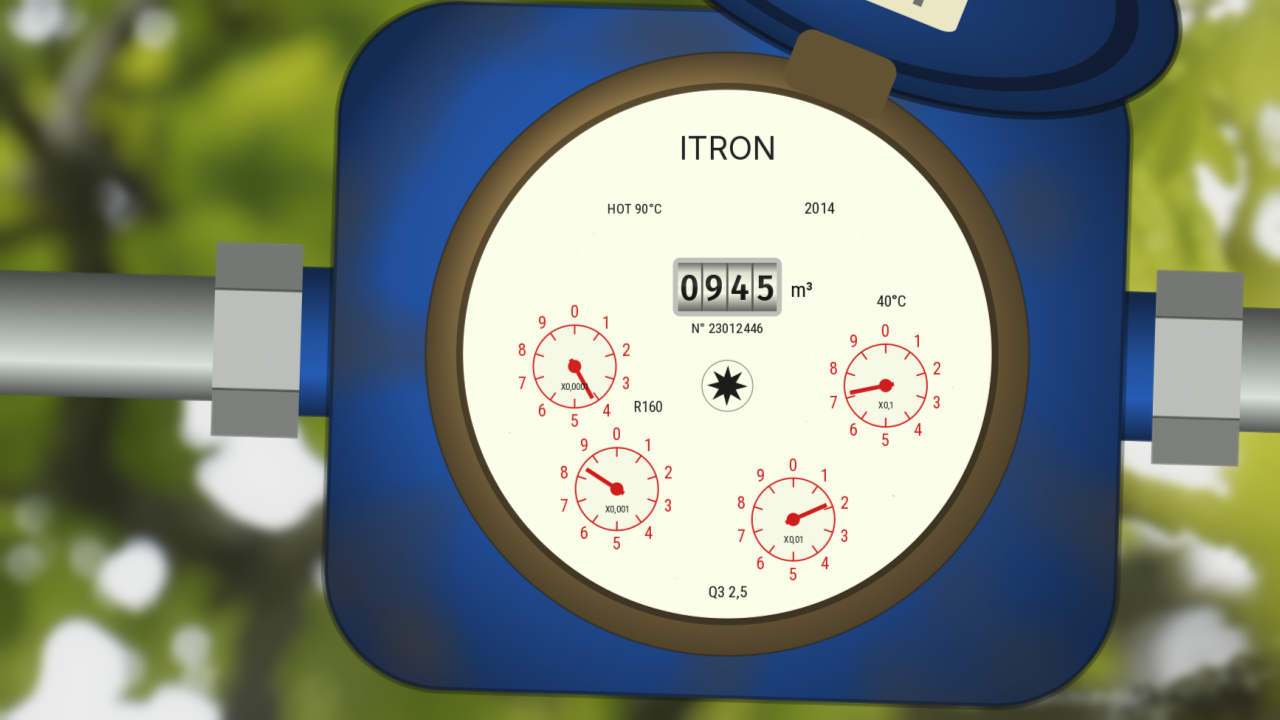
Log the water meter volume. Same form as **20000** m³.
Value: **945.7184** m³
